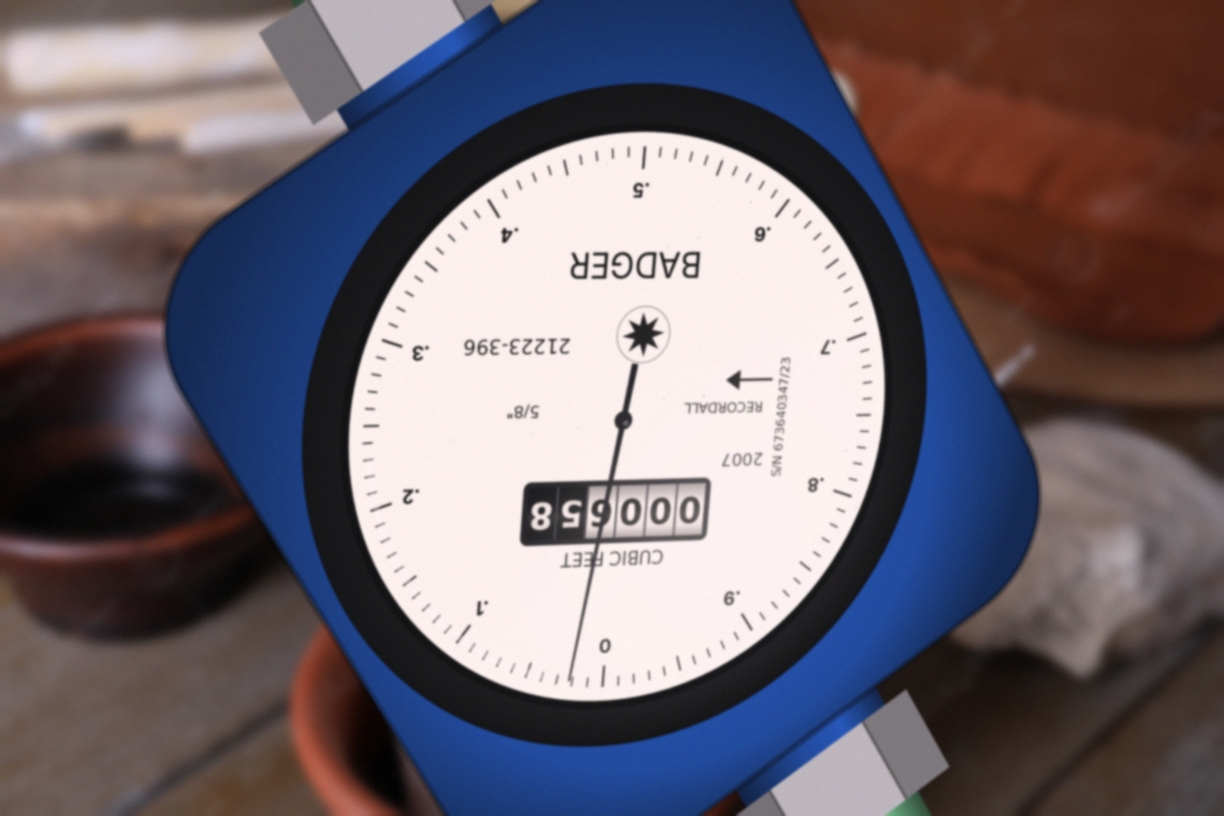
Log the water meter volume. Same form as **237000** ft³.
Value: **658.02** ft³
